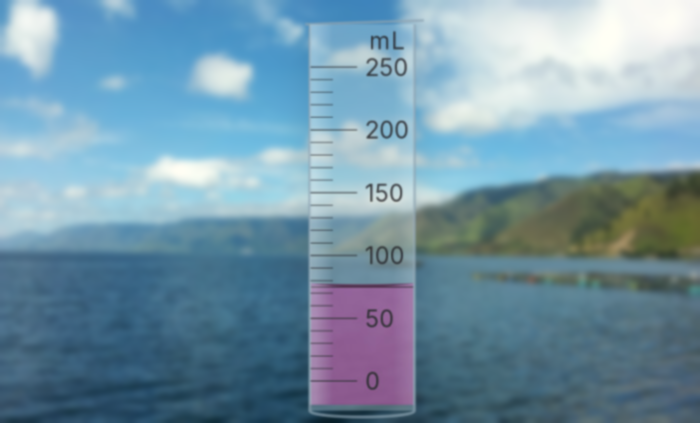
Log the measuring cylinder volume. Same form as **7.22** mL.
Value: **75** mL
